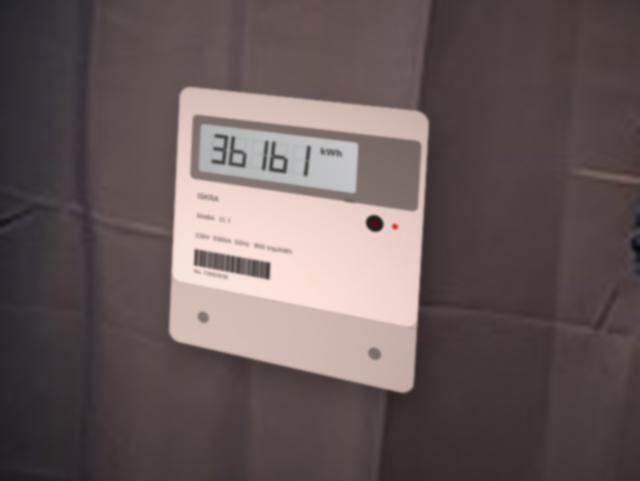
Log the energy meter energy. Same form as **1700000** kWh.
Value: **36161** kWh
